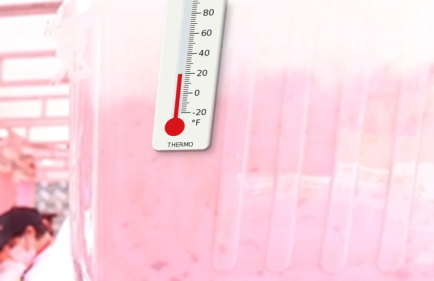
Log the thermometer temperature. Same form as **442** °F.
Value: **20** °F
